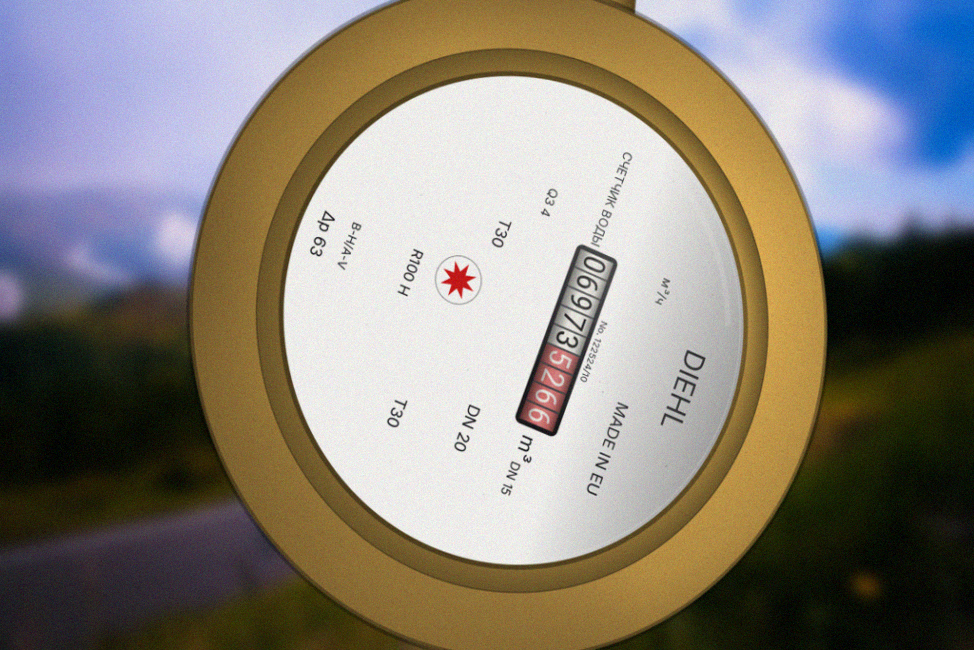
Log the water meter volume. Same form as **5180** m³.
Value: **6973.5266** m³
